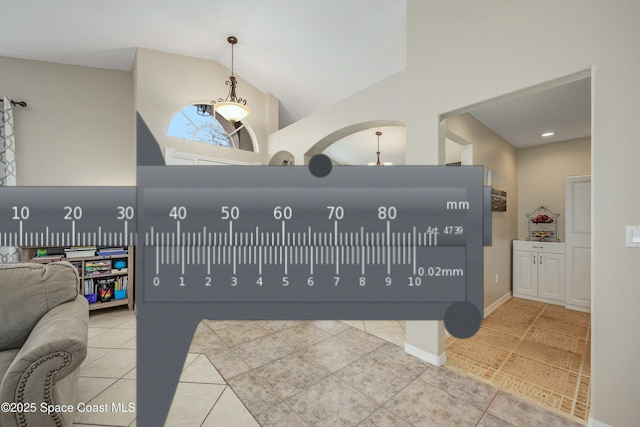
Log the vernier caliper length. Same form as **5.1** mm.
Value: **36.0** mm
